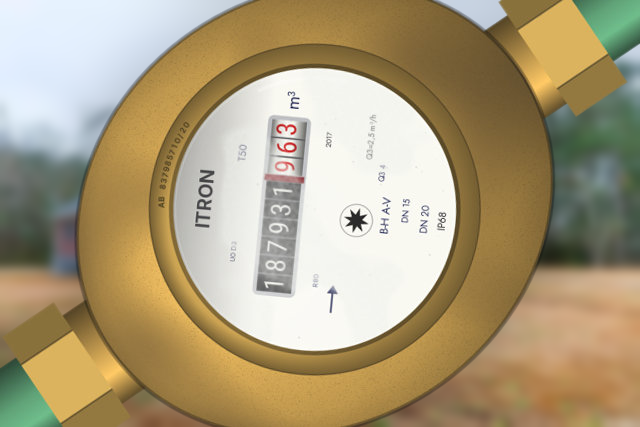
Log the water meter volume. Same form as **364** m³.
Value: **187931.963** m³
